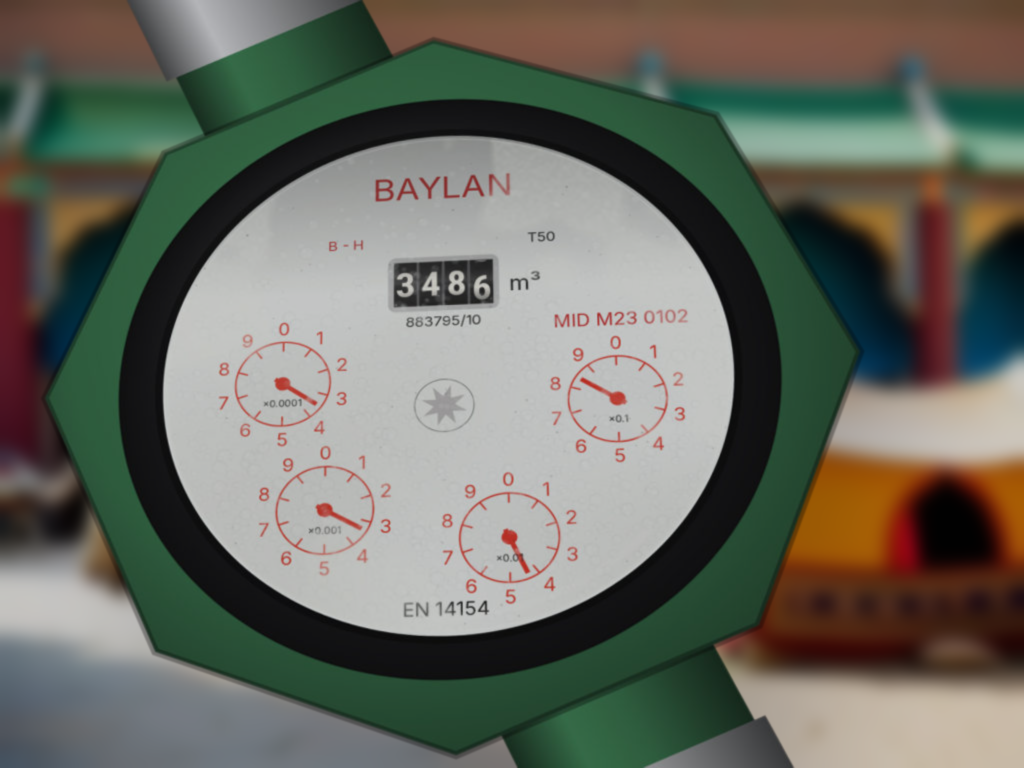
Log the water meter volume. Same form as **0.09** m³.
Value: **3485.8433** m³
